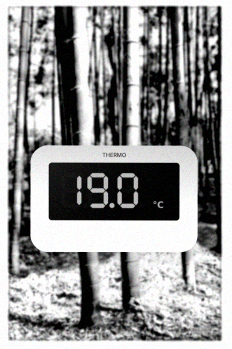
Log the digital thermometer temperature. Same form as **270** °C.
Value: **19.0** °C
